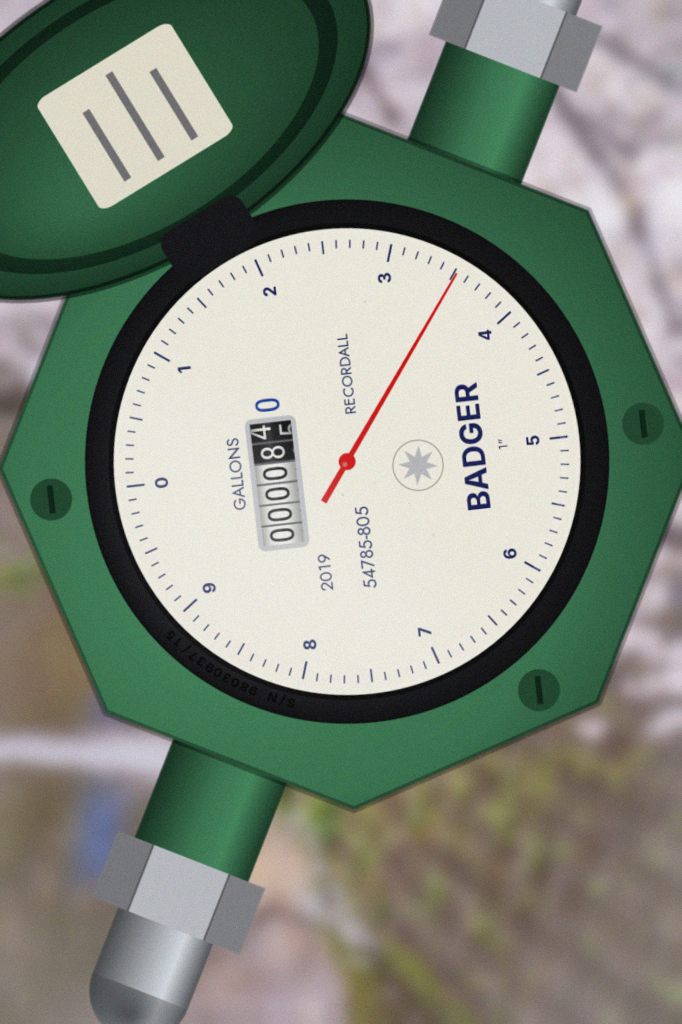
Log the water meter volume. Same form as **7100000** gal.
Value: **843.5** gal
